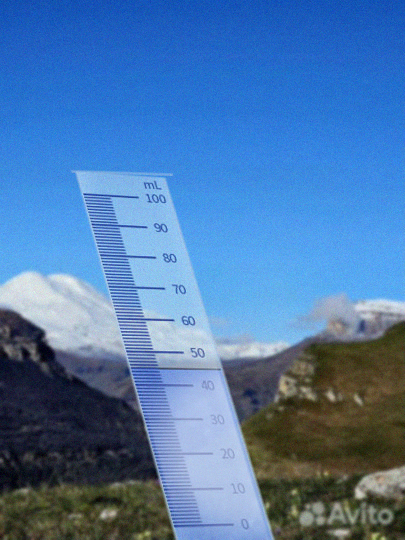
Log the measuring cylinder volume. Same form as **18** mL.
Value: **45** mL
